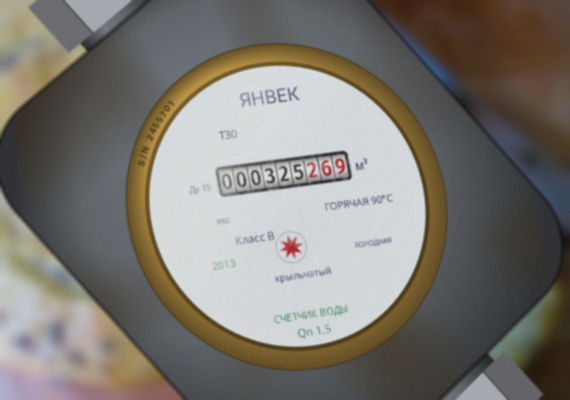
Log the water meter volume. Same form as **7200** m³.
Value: **325.269** m³
